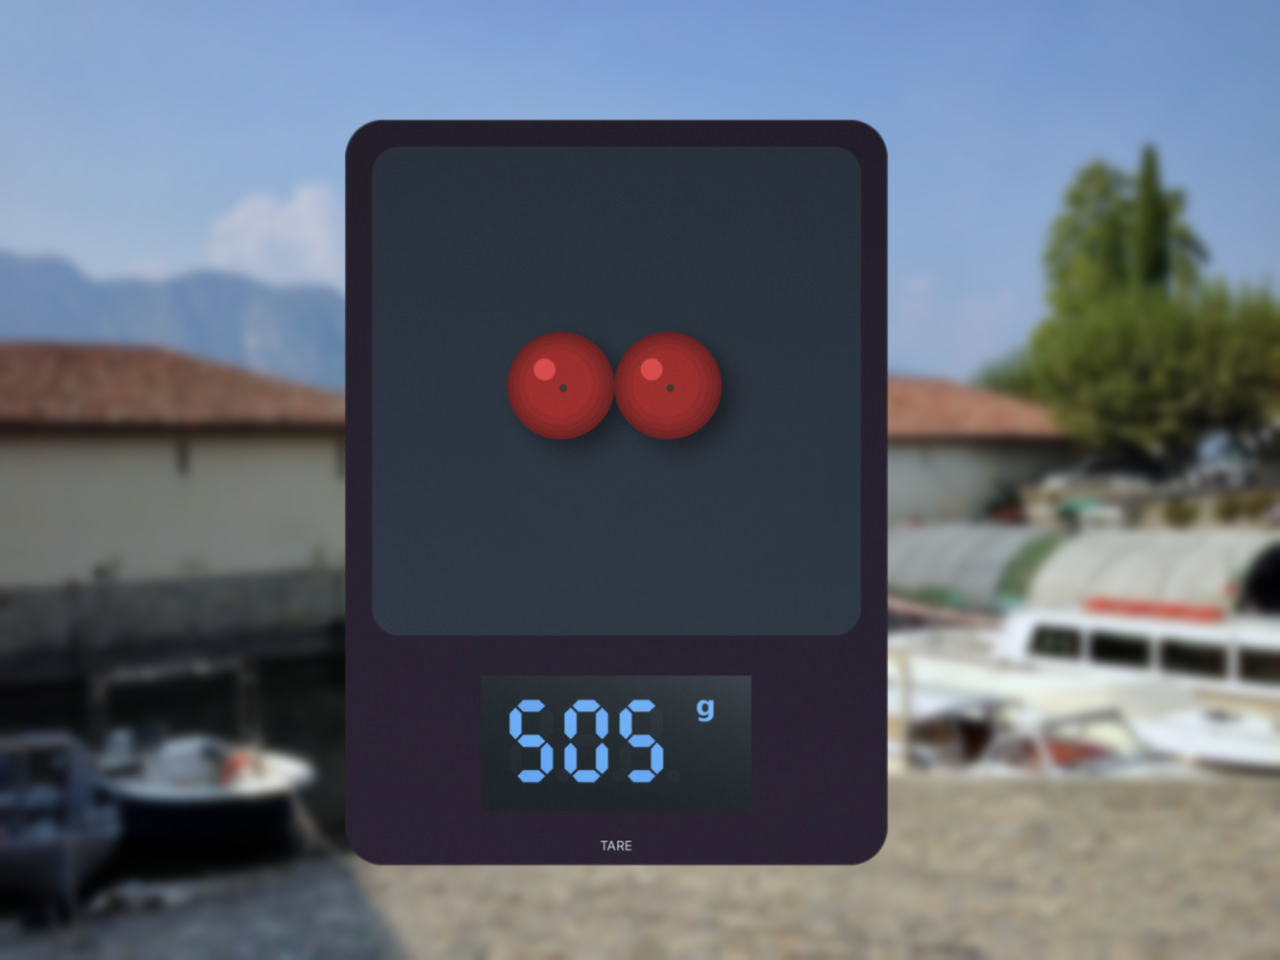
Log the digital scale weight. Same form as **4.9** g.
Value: **505** g
